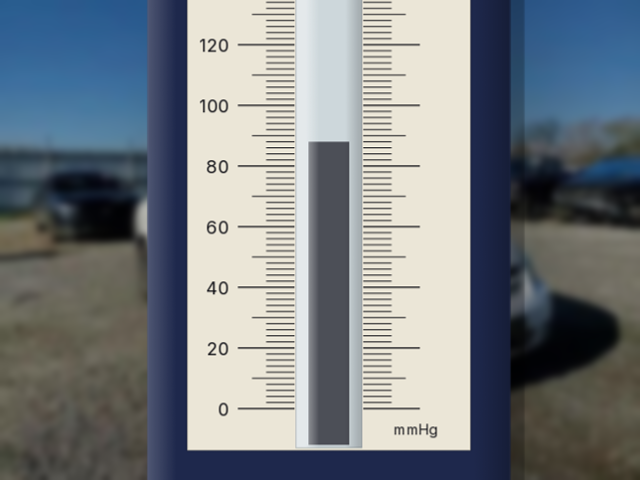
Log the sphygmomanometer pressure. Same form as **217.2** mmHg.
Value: **88** mmHg
